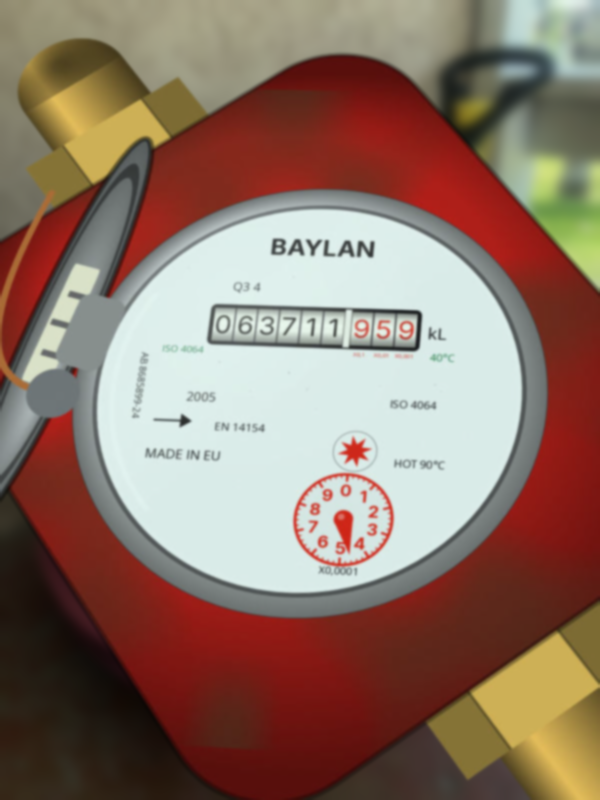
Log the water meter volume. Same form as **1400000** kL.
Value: **63711.9594** kL
